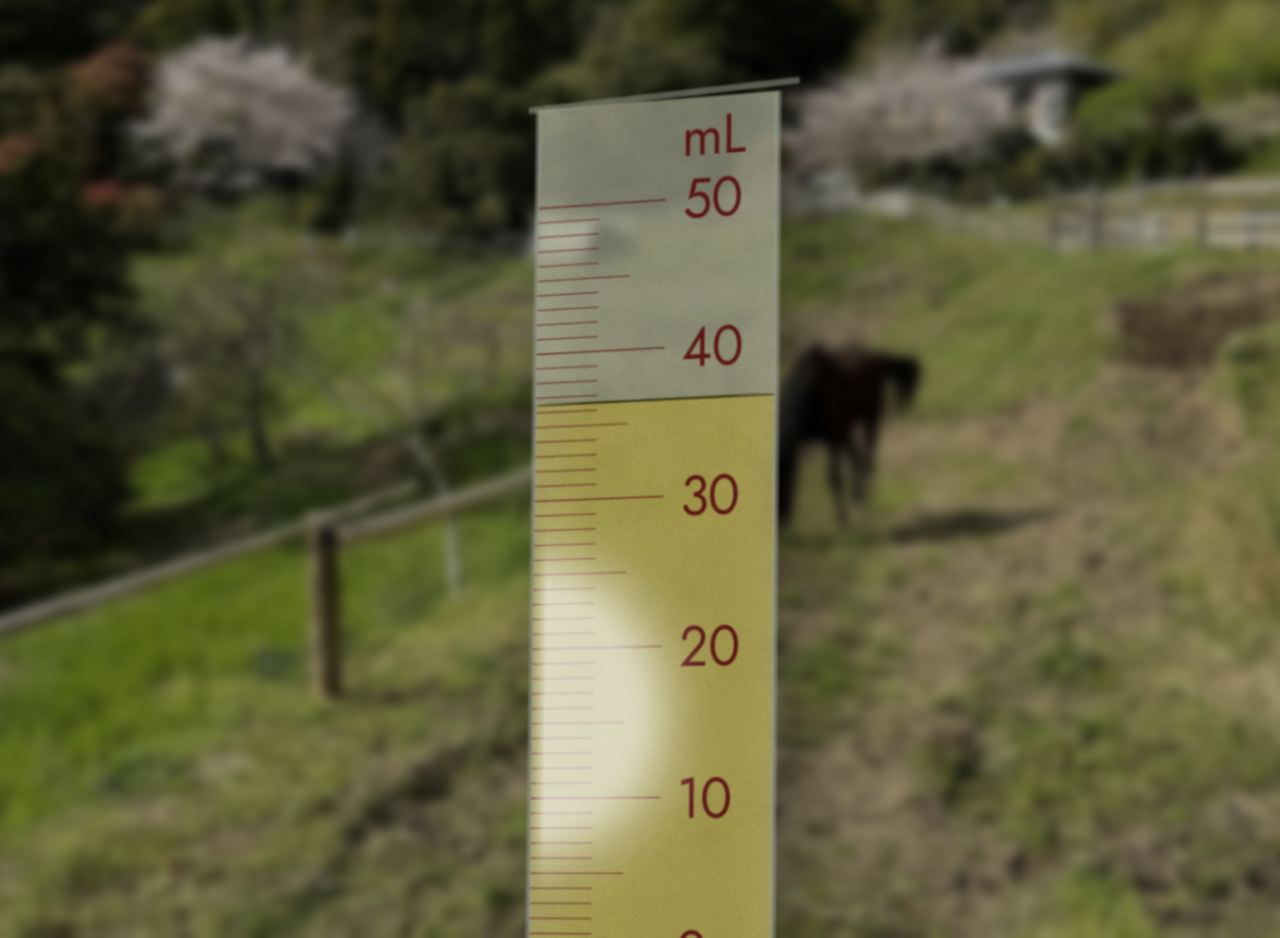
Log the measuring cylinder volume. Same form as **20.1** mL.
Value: **36.5** mL
